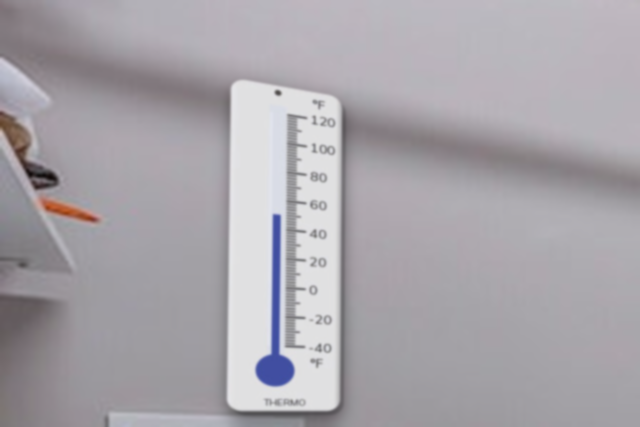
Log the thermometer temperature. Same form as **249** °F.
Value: **50** °F
